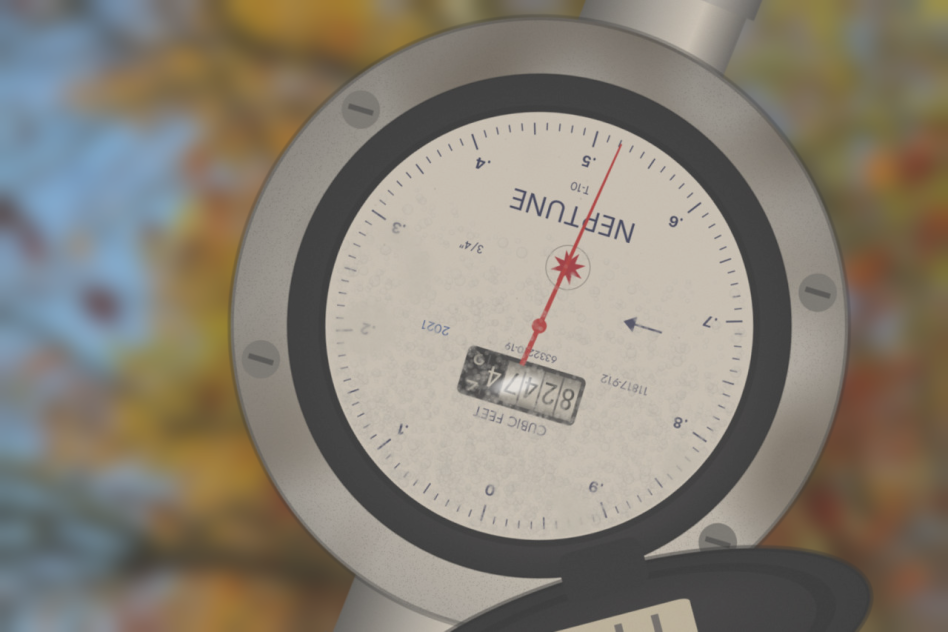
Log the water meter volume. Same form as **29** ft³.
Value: **824742.52** ft³
